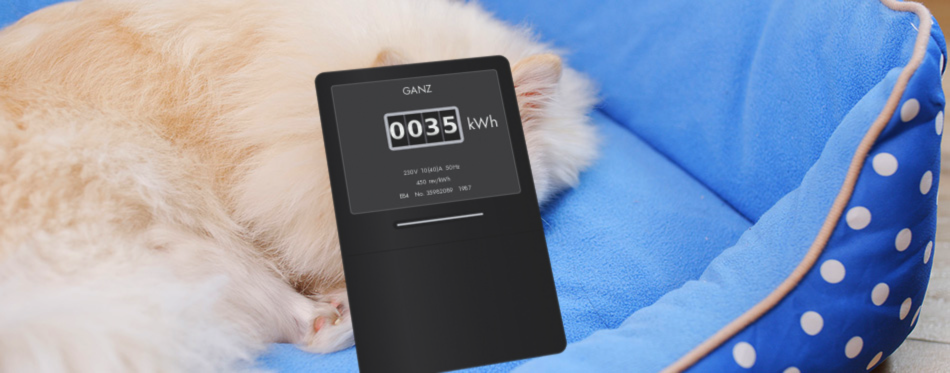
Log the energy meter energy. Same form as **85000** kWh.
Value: **35** kWh
